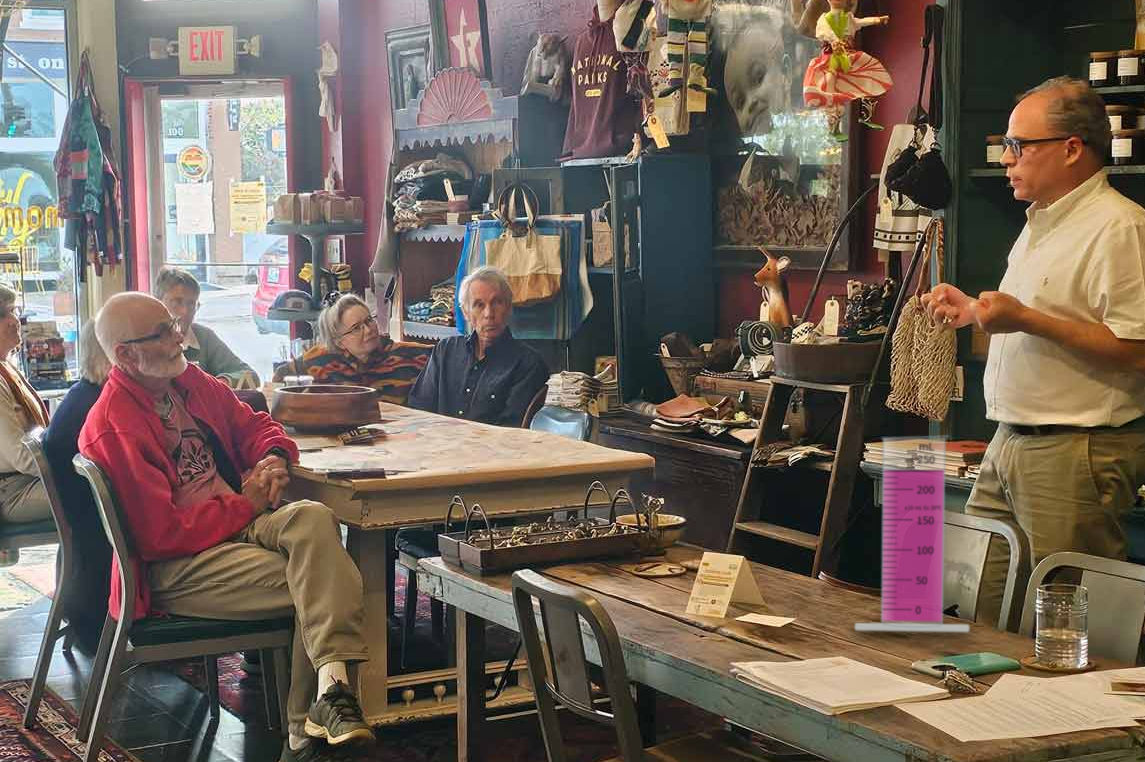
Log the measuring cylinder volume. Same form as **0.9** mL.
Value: **230** mL
